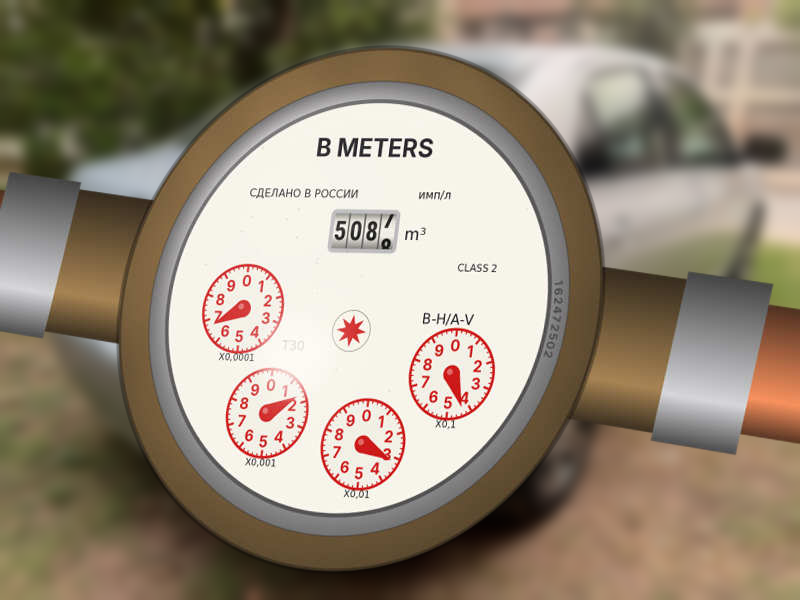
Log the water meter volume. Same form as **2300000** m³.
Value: **5087.4316** m³
